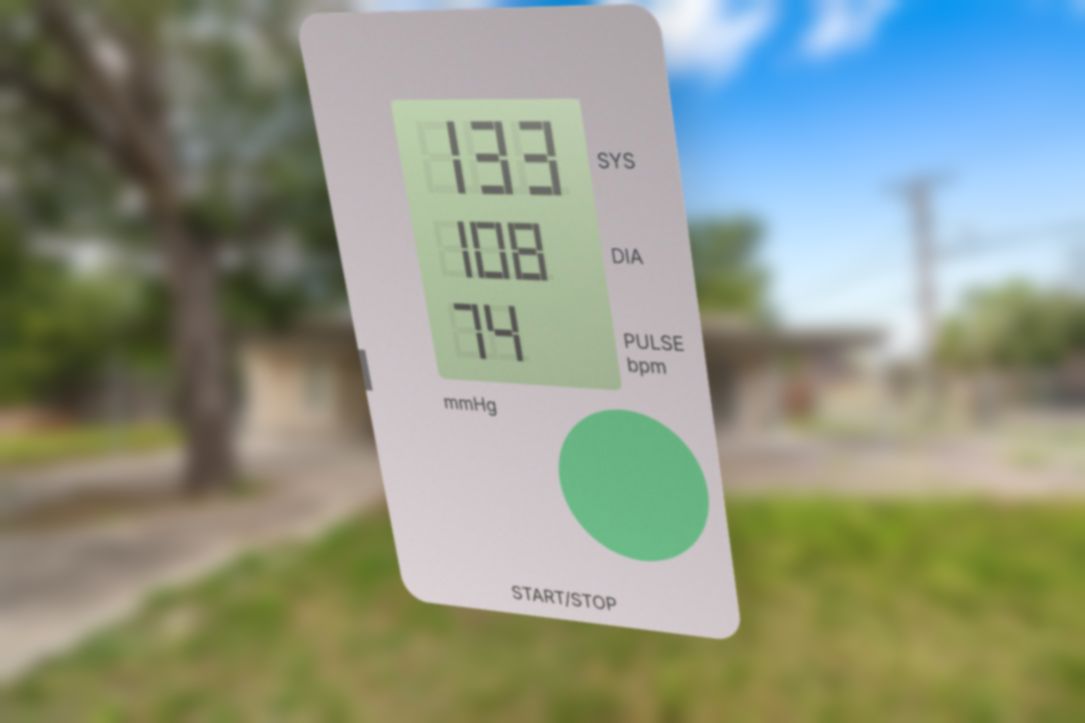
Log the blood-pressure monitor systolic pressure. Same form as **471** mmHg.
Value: **133** mmHg
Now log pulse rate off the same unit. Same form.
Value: **74** bpm
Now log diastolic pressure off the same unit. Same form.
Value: **108** mmHg
